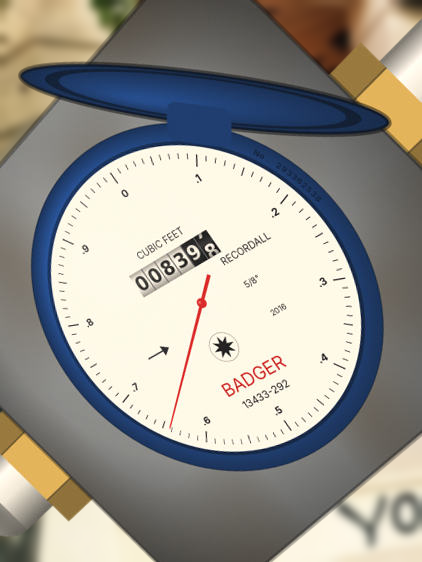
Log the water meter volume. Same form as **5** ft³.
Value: **8397.64** ft³
